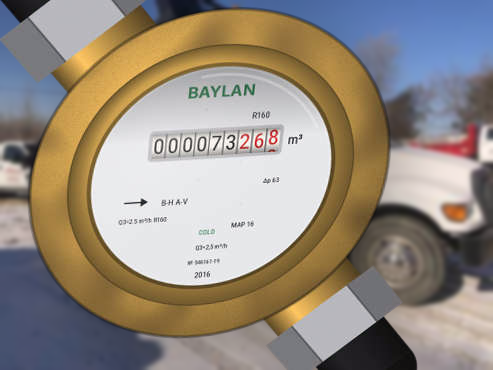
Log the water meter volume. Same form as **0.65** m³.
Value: **73.268** m³
